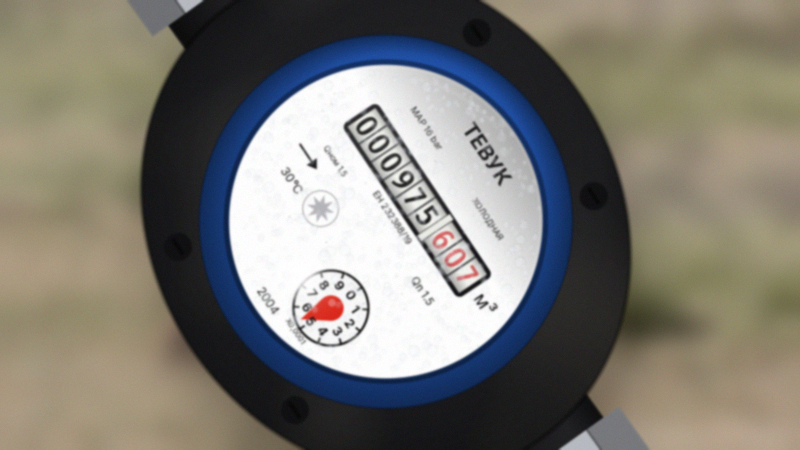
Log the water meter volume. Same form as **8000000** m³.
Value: **975.6075** m³
